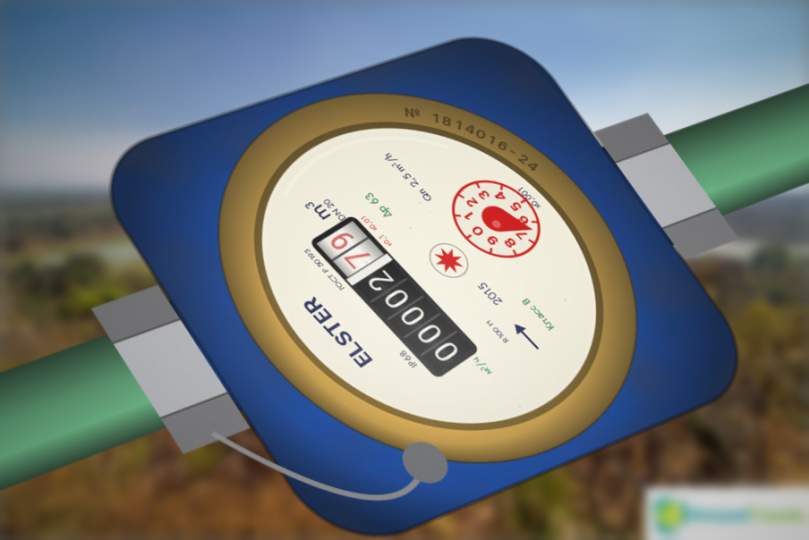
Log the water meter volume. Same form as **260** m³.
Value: **2.796** m³
